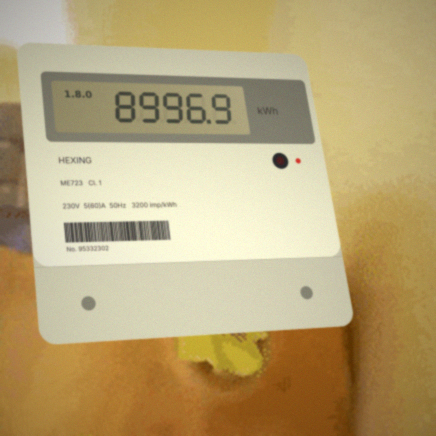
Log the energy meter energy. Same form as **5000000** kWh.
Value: **8996.9** kWh
